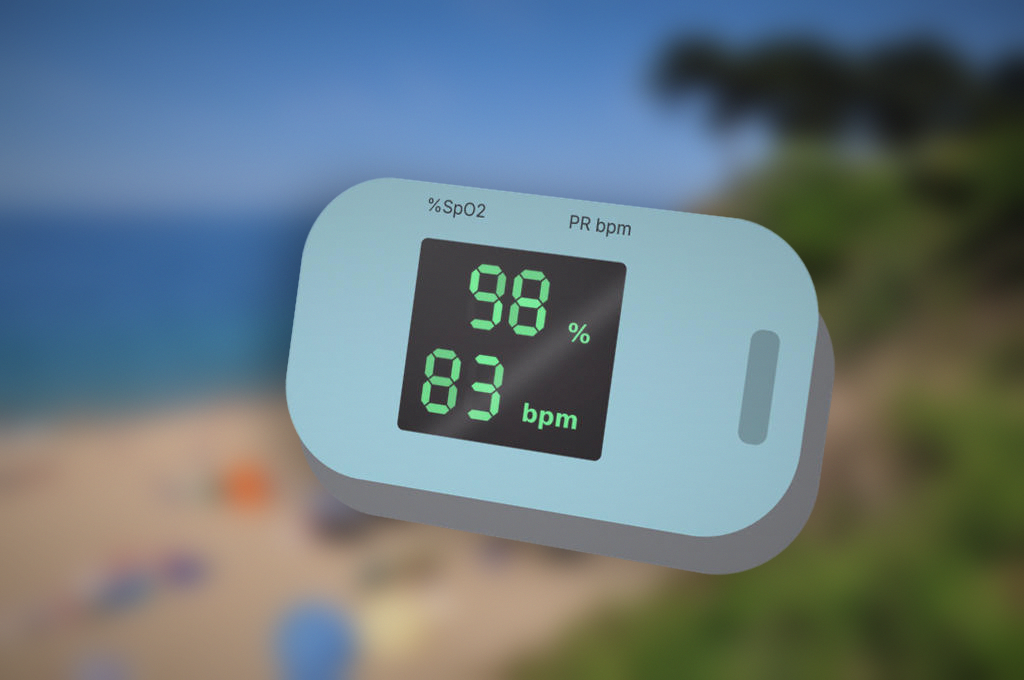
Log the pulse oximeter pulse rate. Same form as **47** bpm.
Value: **83** bpm
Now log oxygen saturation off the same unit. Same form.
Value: **98** %
